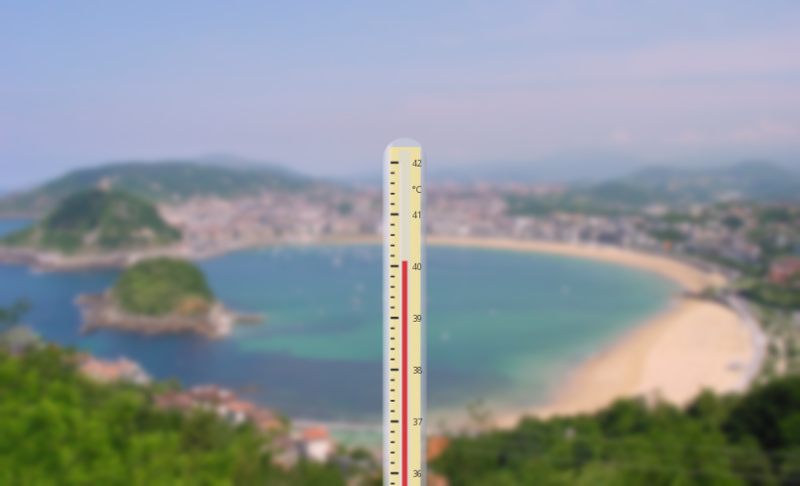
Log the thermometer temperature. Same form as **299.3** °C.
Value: **40.1** °C
